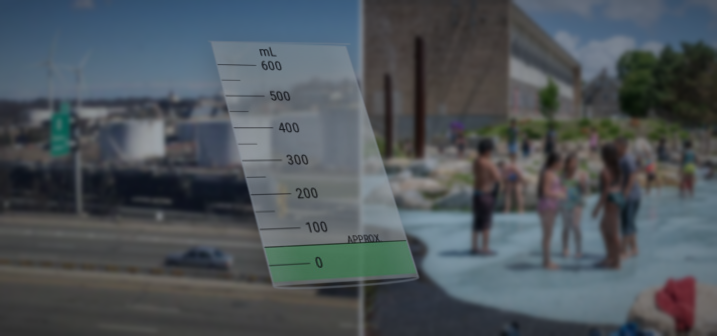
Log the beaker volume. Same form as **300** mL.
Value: **50** mL
